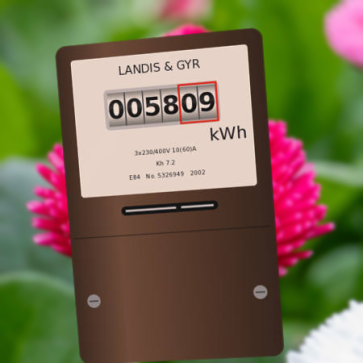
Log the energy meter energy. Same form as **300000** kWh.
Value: **58.09** kWh
